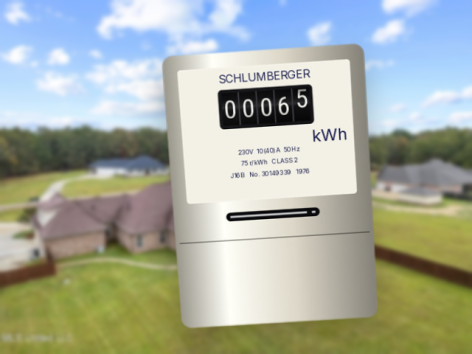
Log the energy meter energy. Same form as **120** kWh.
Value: **65** kWh
